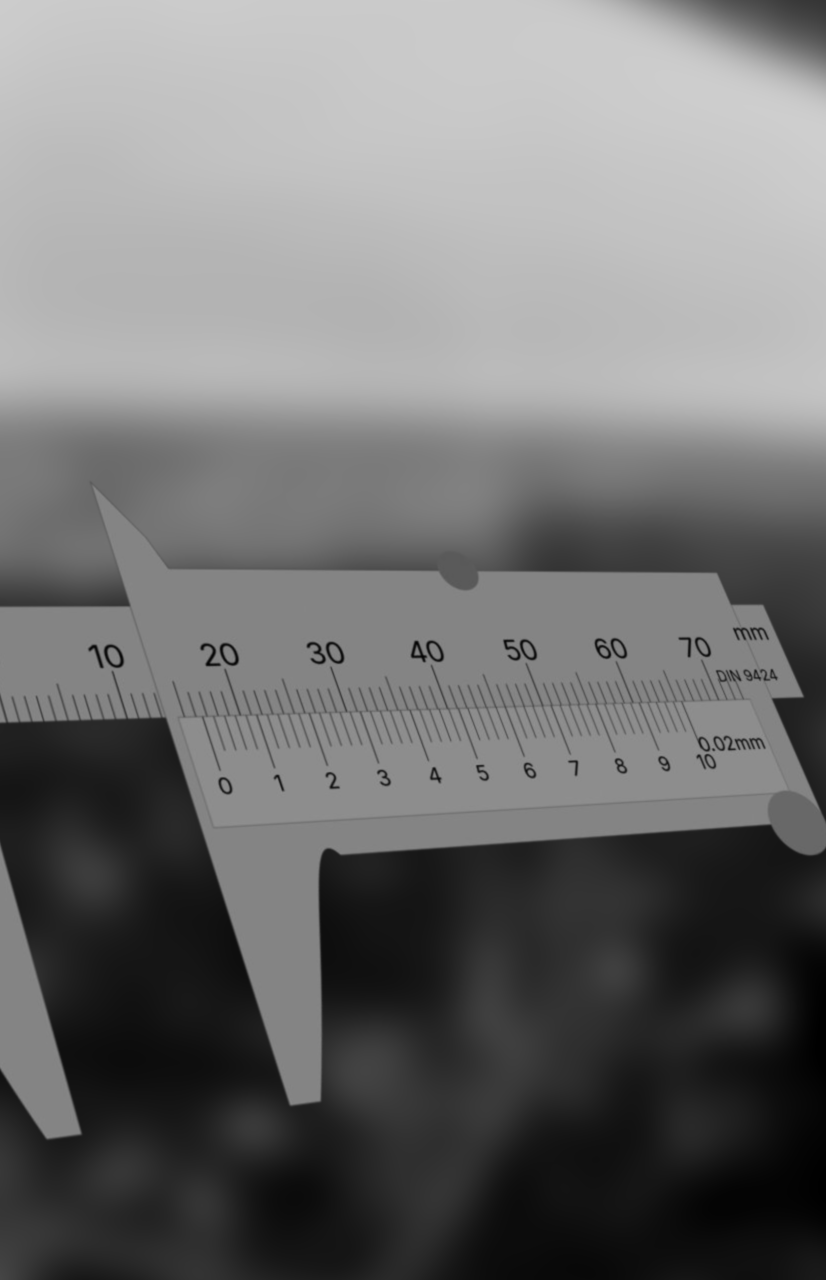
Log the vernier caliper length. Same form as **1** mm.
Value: **16.6** mm
